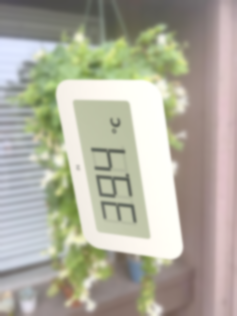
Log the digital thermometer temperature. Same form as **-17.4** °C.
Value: **39.4** °C
